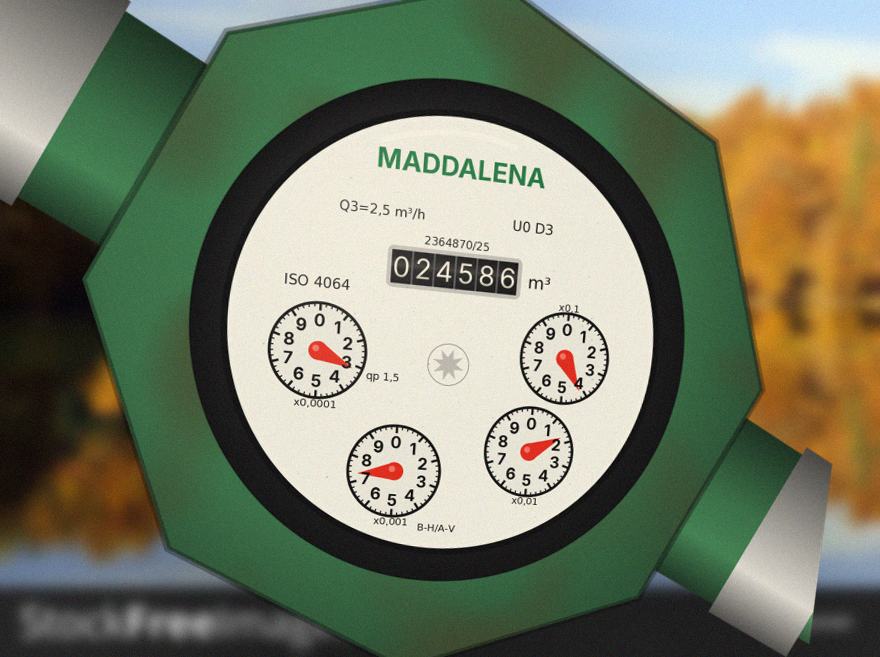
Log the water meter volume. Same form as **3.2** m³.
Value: **24586.4173** m³
